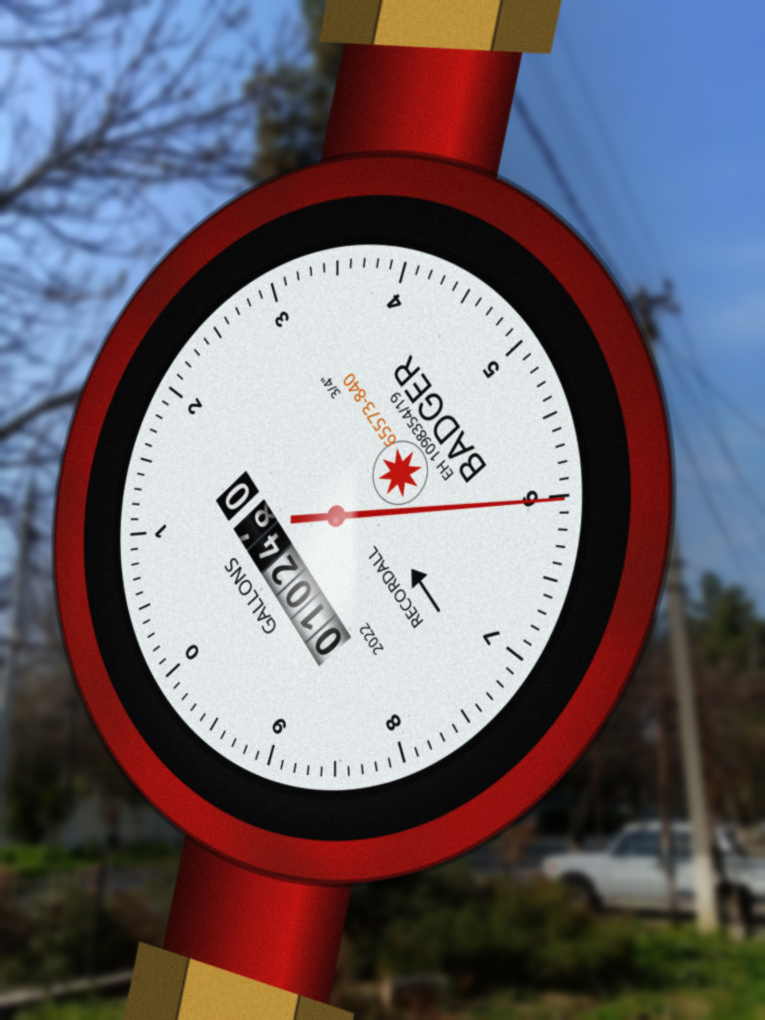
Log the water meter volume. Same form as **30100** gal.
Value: **102476.0** gal
